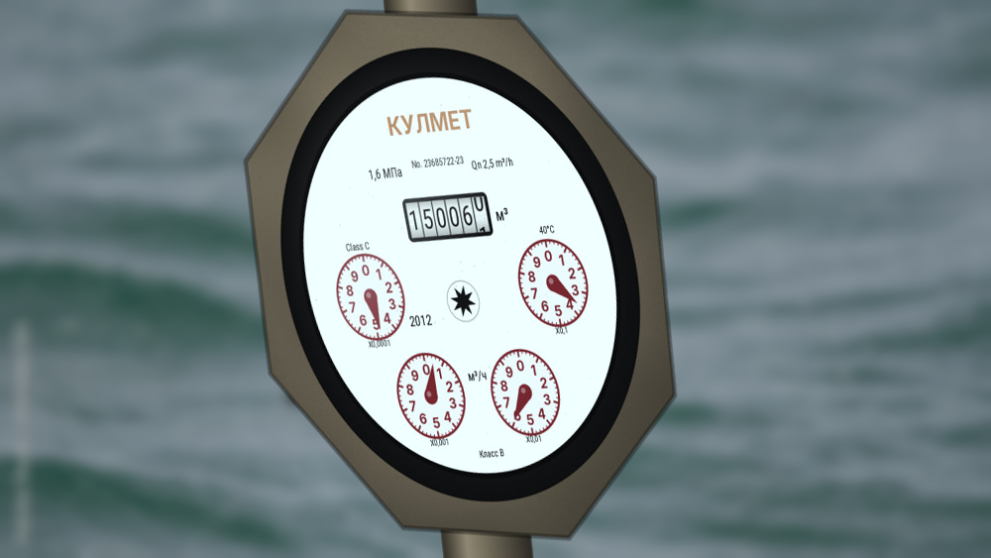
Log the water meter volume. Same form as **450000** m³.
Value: **150060.3604** m³
